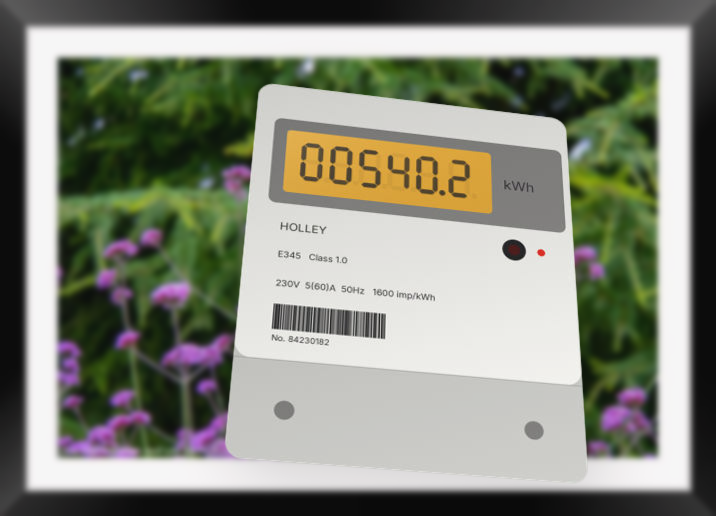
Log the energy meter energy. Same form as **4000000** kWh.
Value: **540.2** kWh
